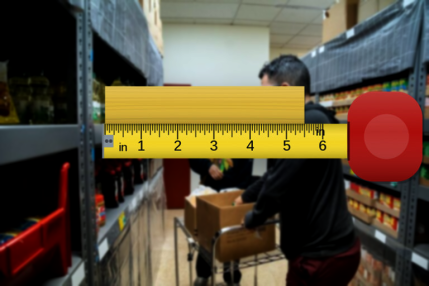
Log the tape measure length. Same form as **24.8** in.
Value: **5.5** in
